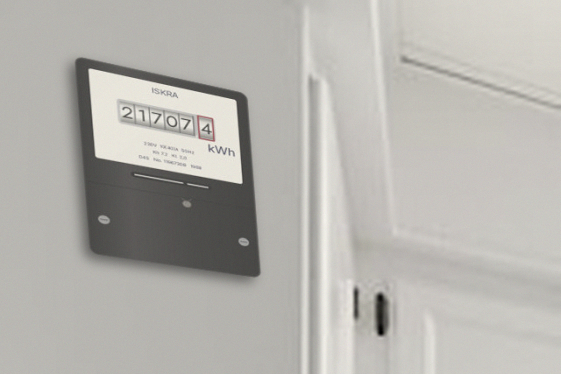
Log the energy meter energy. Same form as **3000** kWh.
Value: **21707.4** kWh
